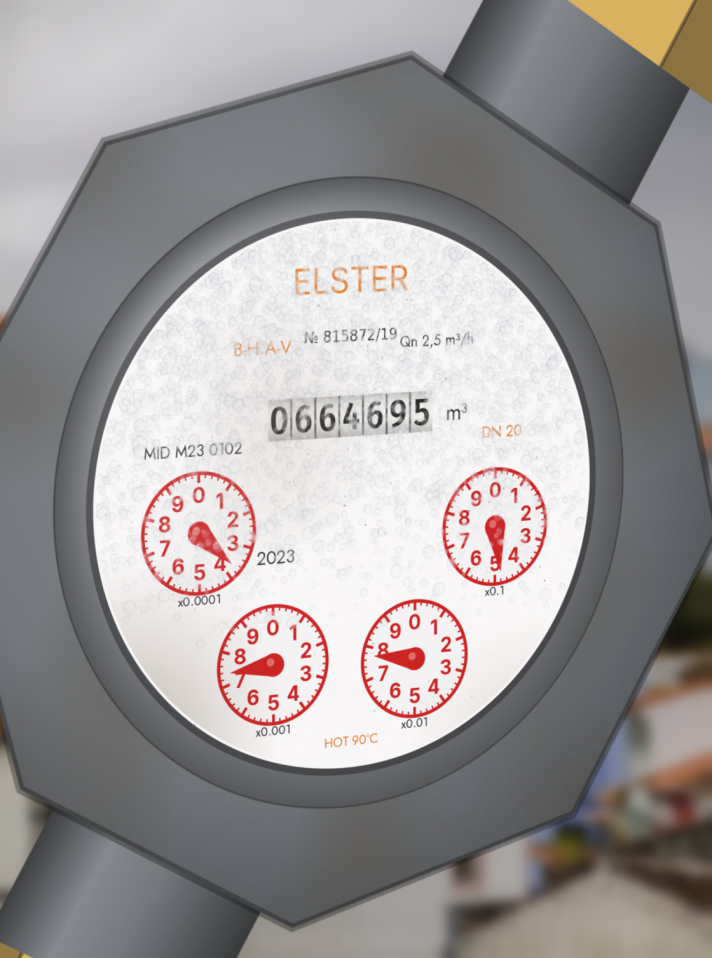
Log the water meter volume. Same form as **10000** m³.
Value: **664695.4773** m³
